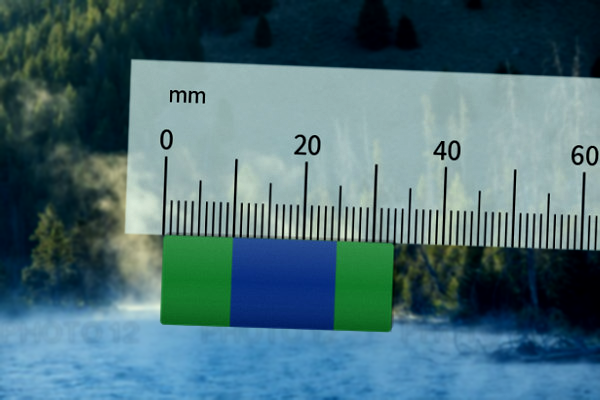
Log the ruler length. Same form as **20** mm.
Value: **33** mm
